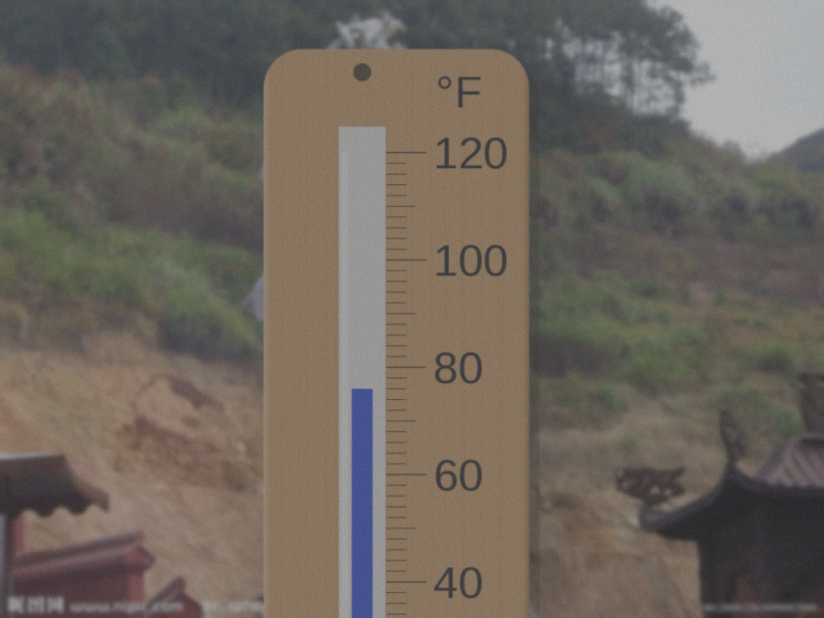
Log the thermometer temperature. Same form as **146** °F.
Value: **76** °F
